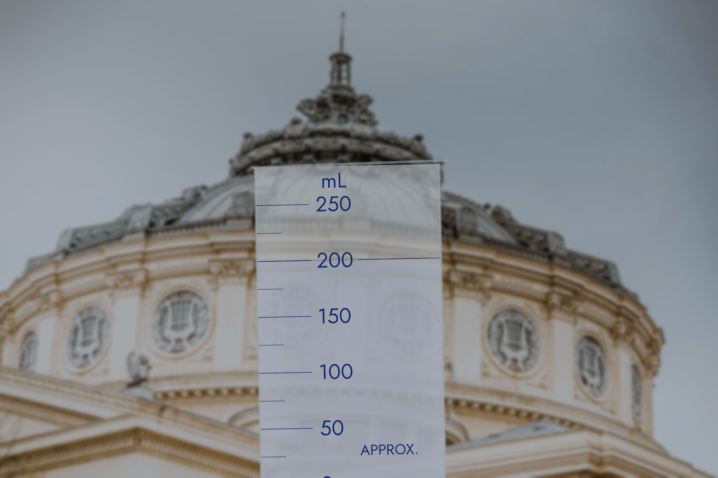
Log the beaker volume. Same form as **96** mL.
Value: **200** mL
